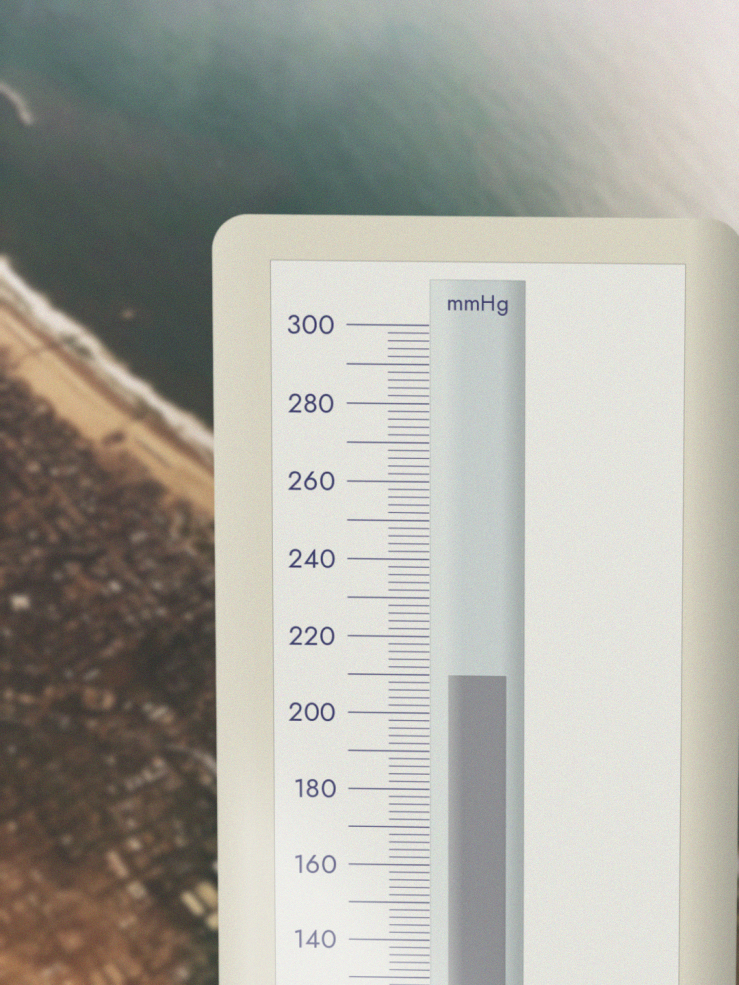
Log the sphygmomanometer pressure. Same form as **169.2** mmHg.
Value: **210** mmHg
